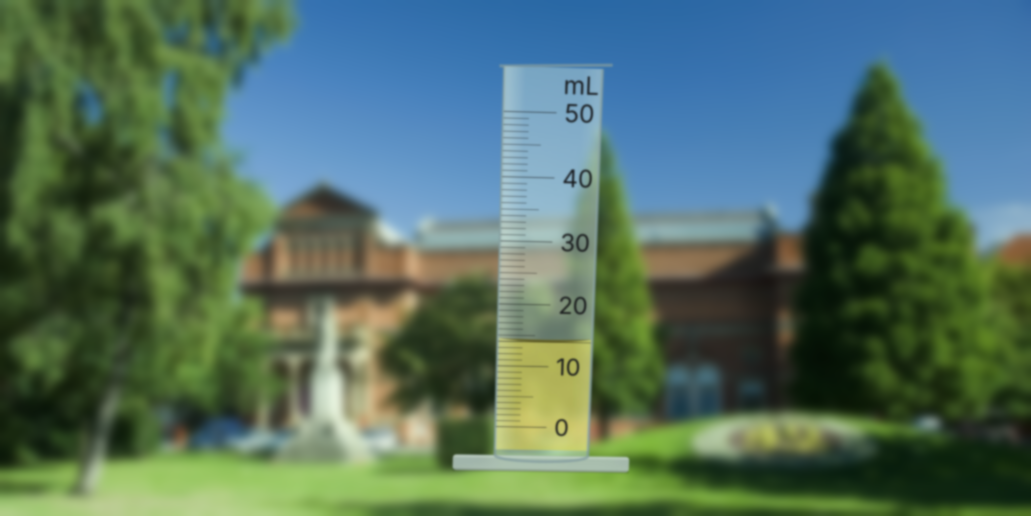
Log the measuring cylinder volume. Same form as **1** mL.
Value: **14** mL
